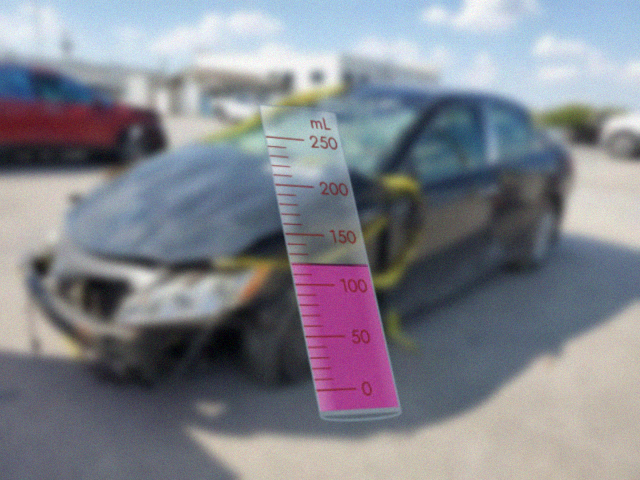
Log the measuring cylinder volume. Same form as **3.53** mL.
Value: **120** mL
